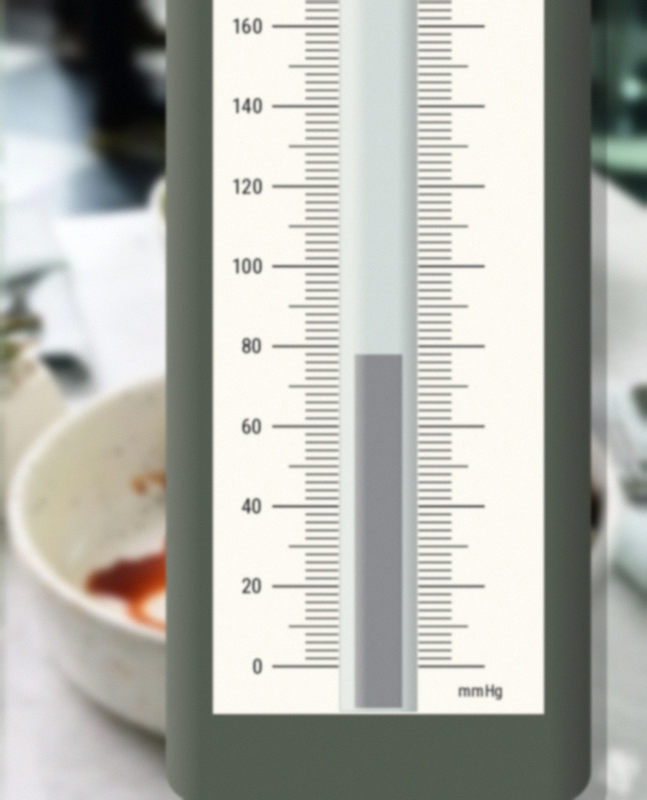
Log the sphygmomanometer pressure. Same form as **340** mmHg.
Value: **78** mmHg
